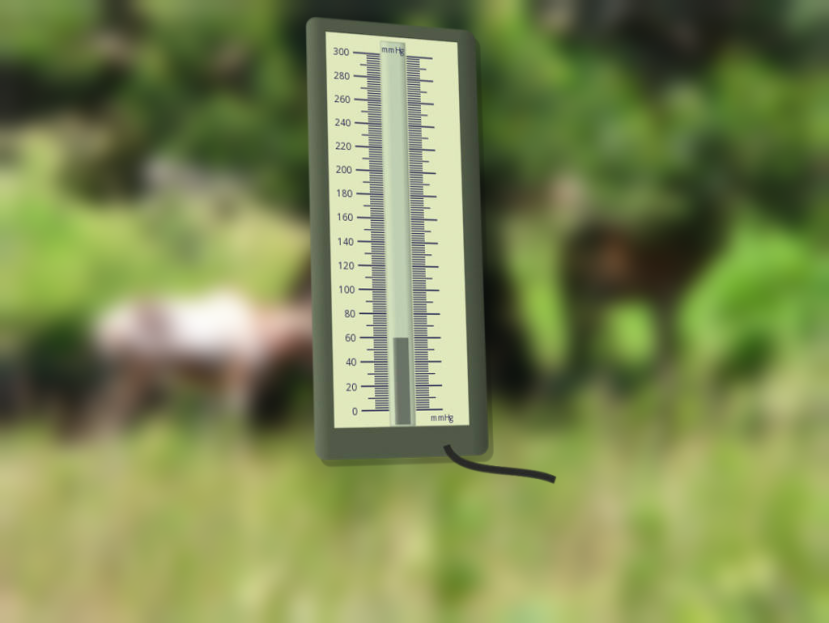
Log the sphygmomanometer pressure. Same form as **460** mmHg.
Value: **60** mmHg
